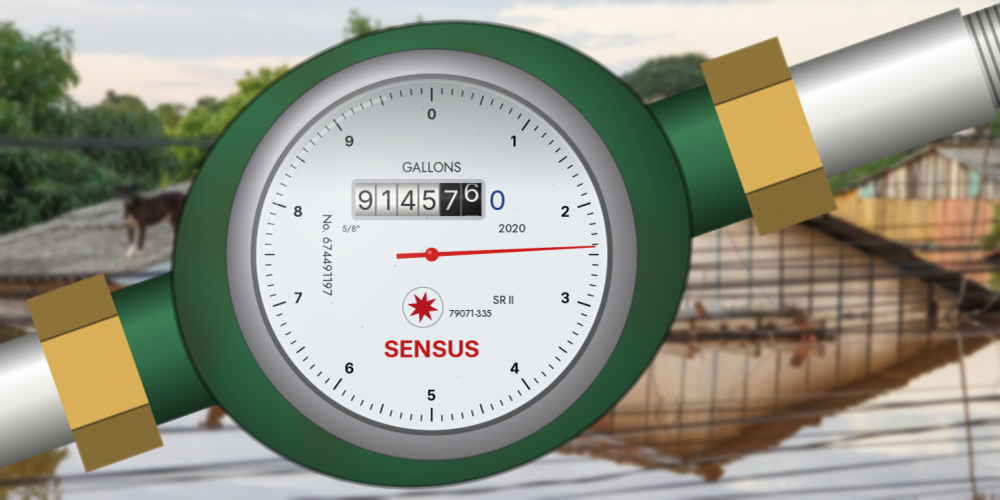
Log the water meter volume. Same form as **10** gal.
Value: **9145762.4** gal
